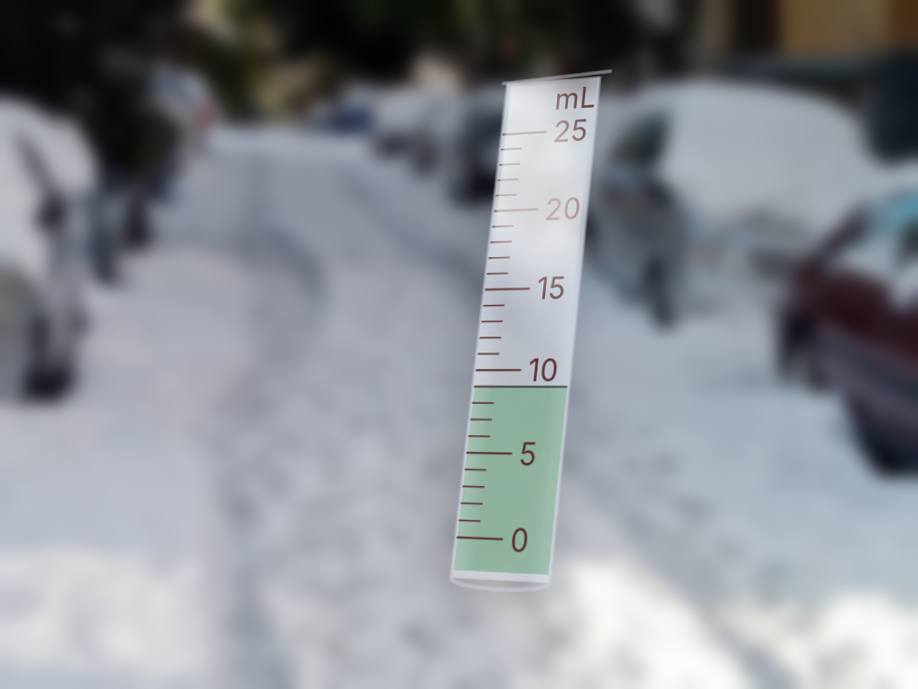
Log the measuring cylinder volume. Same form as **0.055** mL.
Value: **9** mL
